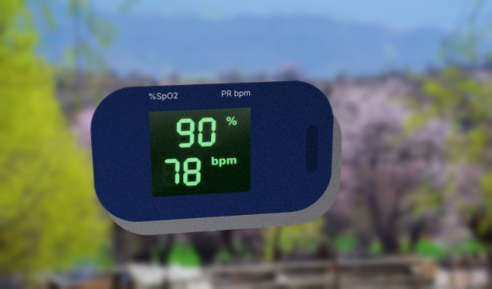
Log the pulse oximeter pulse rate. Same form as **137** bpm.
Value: **78** bpm
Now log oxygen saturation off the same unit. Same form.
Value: **90** %
